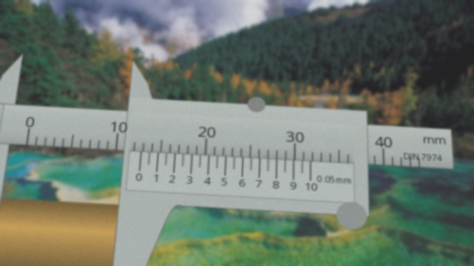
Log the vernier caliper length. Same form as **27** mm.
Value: **12.8** mm
